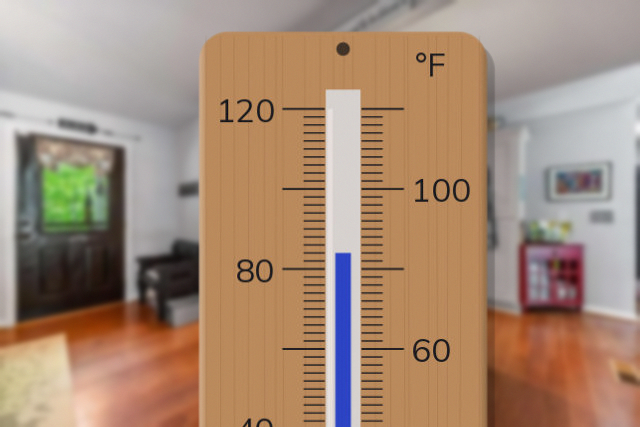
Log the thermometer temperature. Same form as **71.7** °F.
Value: **84** °F
